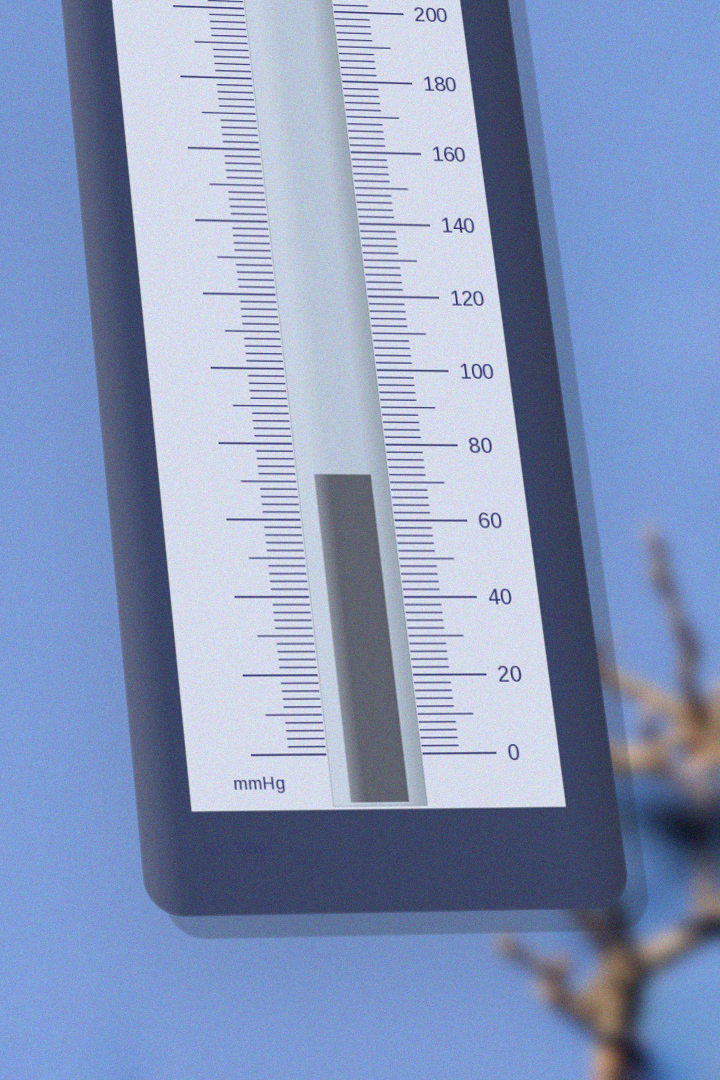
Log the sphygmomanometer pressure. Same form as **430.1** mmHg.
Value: **72** mmHg
